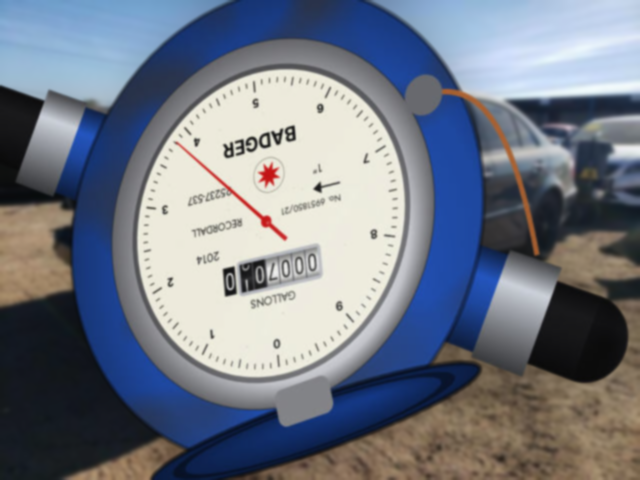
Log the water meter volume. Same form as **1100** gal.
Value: **7013.8** gal
